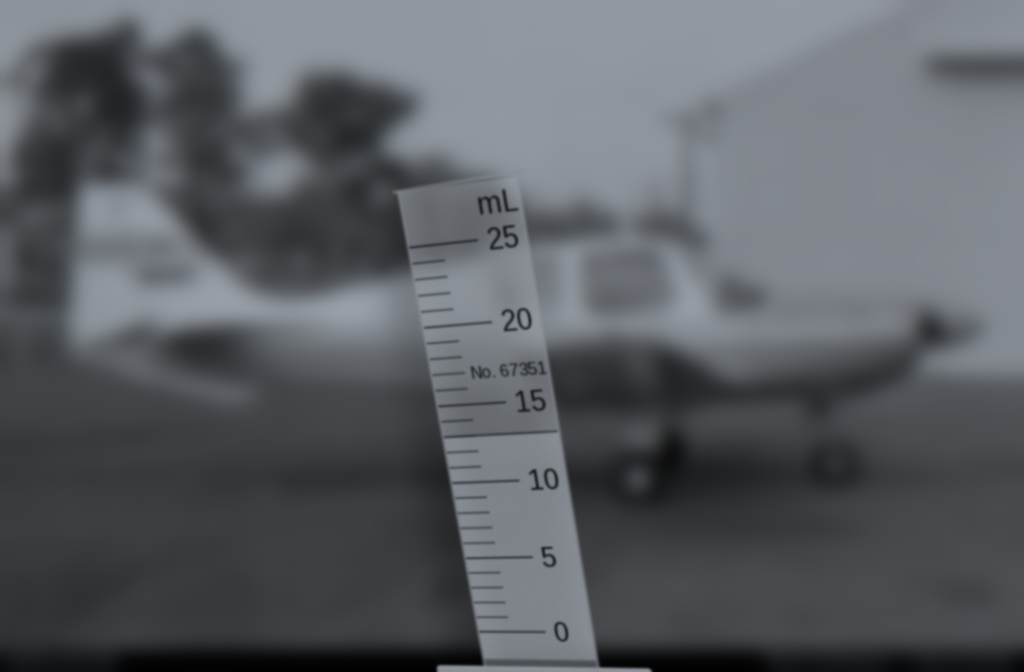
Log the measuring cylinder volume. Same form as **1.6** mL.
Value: **13** mL
